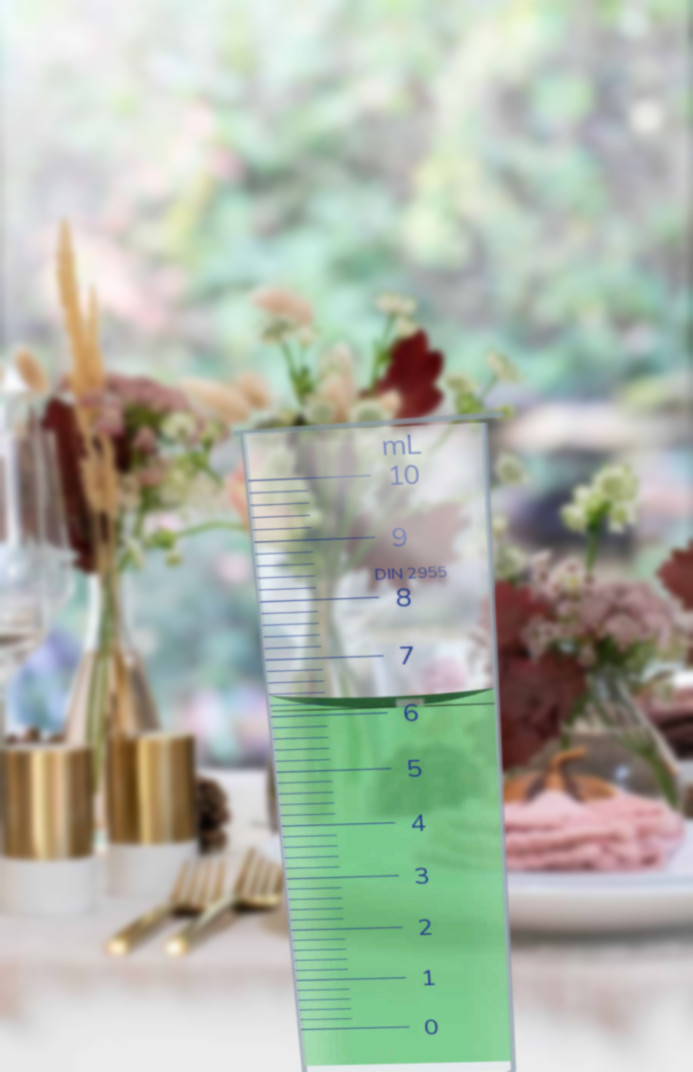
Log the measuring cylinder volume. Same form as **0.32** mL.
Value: **6.1** mL
